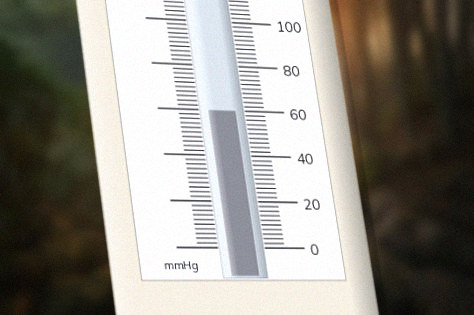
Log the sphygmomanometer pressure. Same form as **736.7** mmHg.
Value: **60** mmHg
